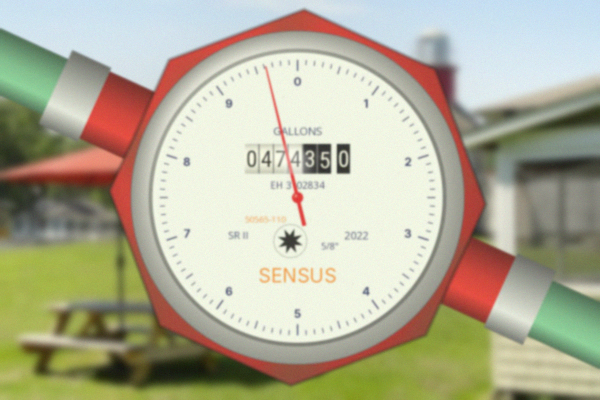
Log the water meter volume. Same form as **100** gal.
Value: **474349.6** gal
